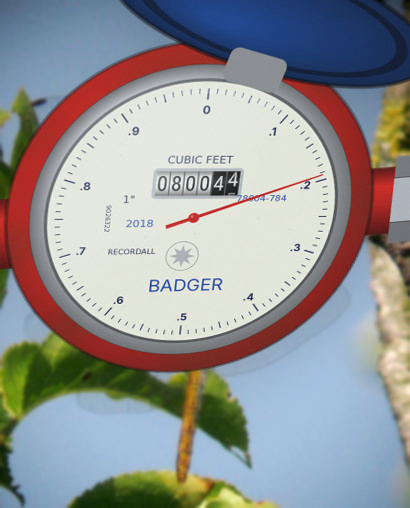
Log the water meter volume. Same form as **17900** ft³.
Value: **80044.19** ft³
